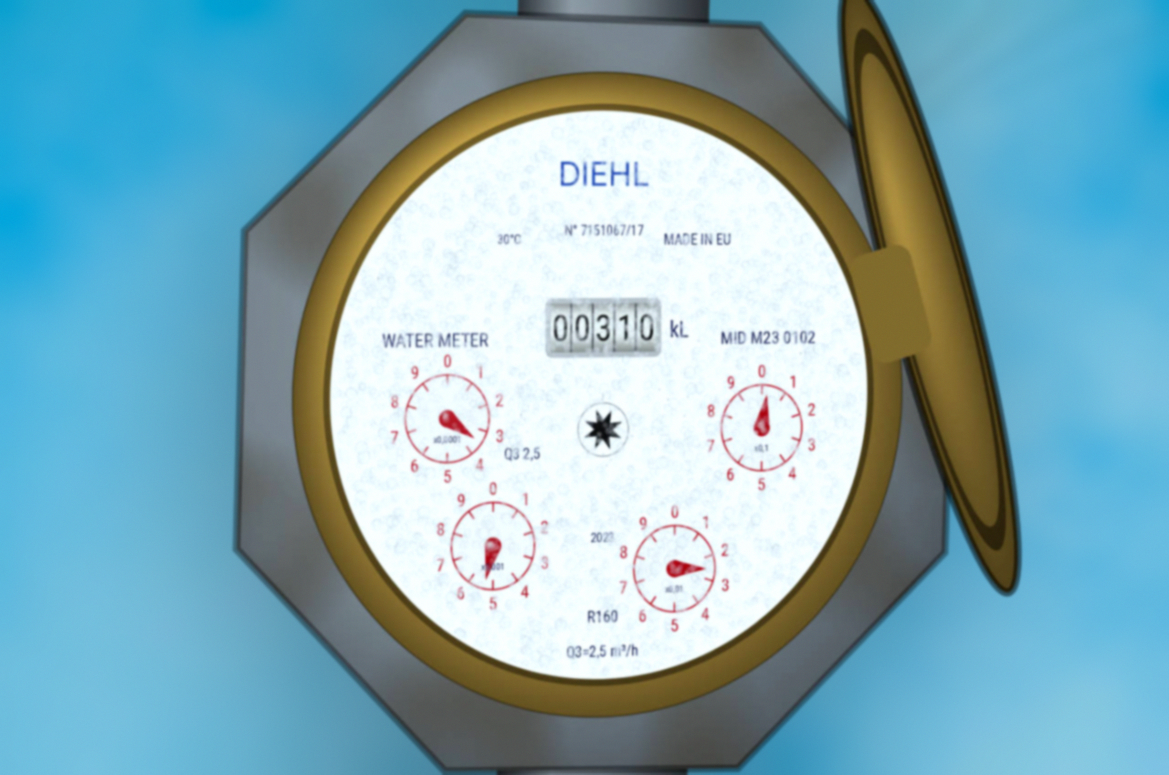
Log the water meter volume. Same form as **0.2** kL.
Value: **310.0253** kL
